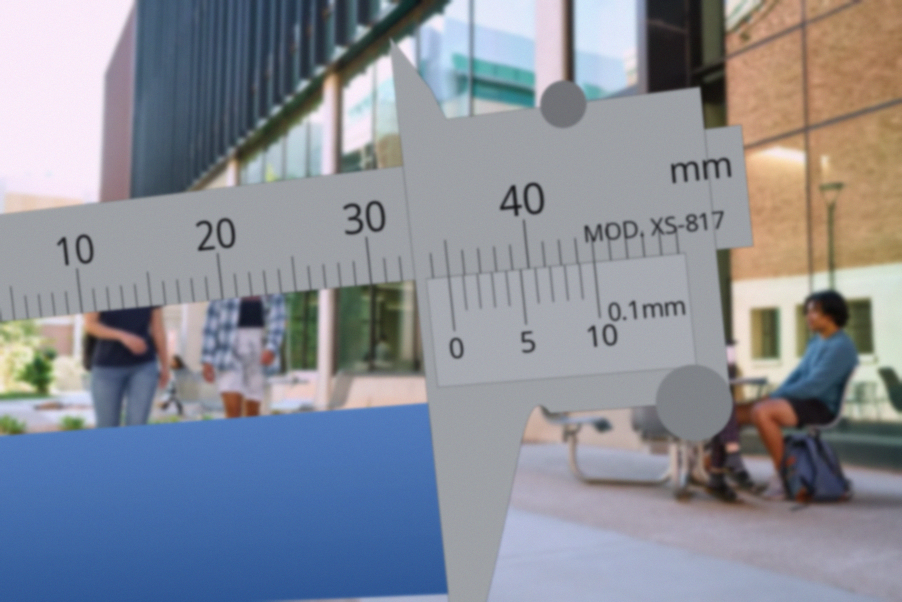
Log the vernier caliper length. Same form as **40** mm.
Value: **35.0** mm
